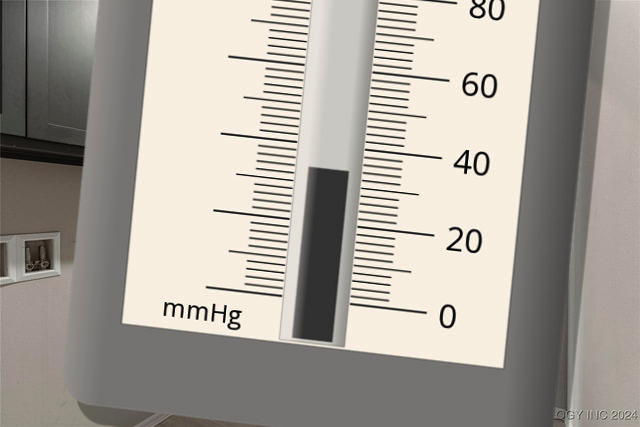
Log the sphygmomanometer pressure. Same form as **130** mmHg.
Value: **34** mmHg
